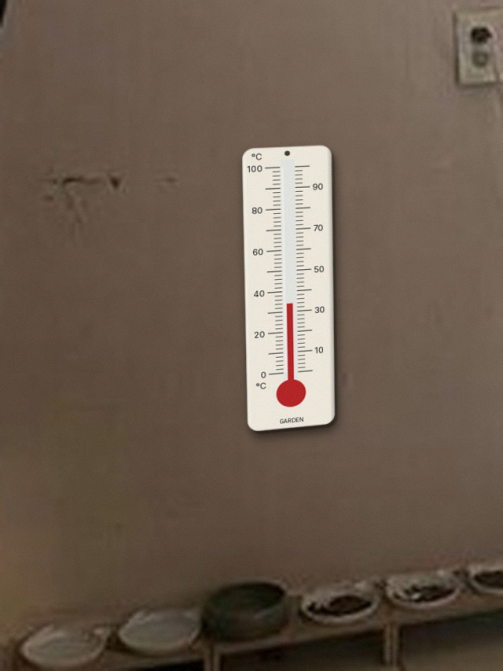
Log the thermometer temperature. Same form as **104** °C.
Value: **34** °C
